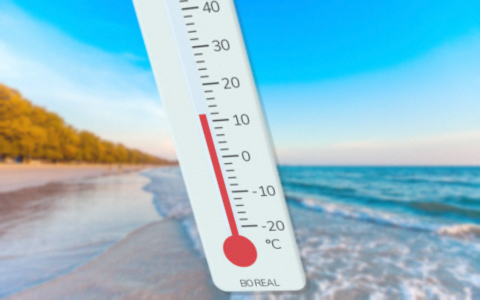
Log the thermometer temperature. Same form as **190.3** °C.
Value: **12** °C
